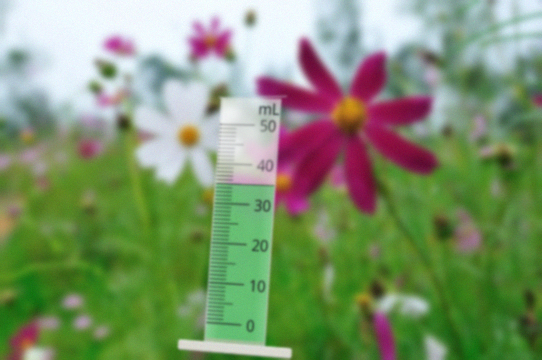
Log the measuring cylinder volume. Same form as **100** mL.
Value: **35** mL
